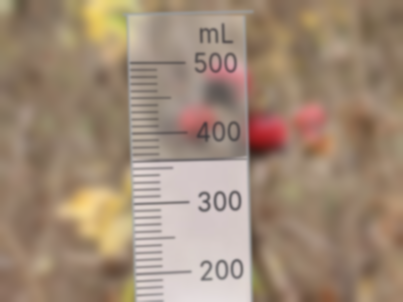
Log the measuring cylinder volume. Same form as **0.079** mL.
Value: **360** mL
